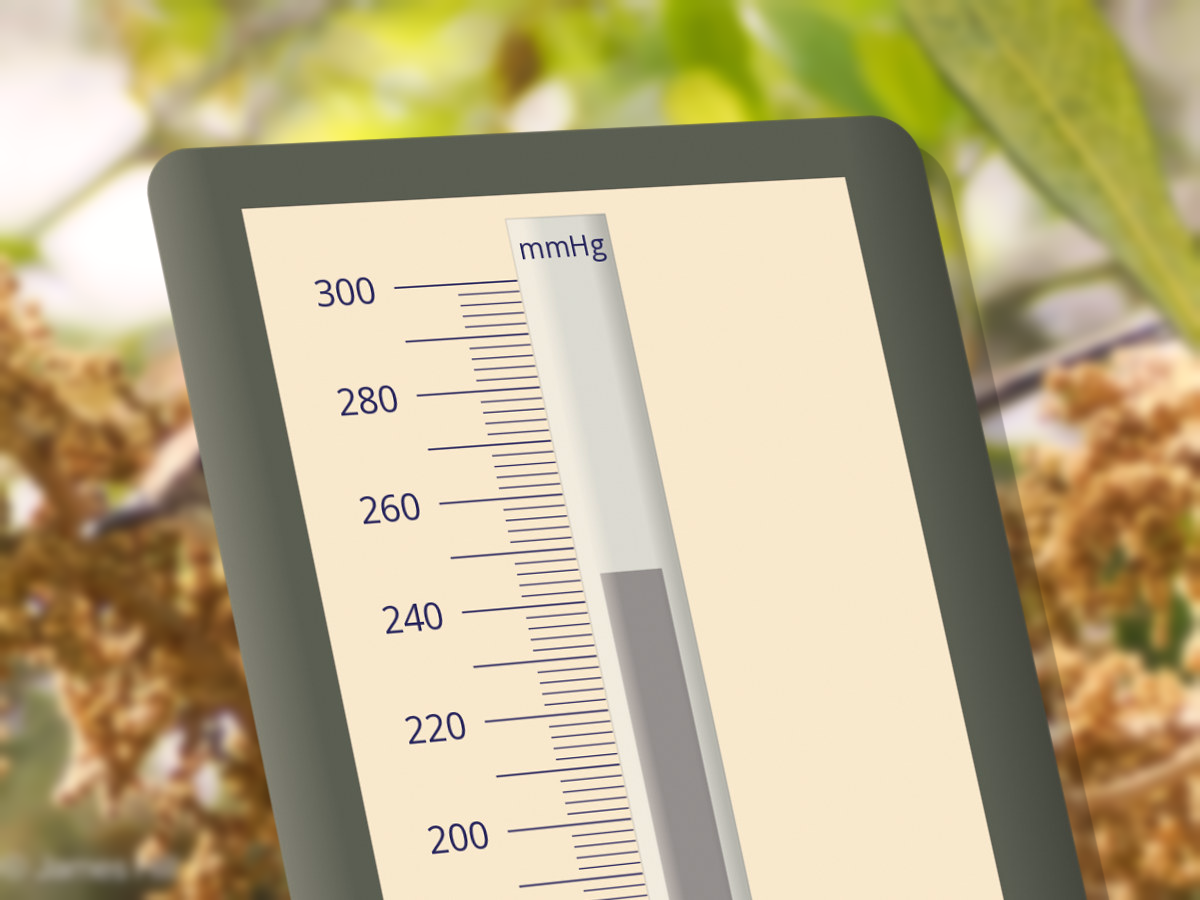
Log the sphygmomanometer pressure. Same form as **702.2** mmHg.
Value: **245** mmHg
